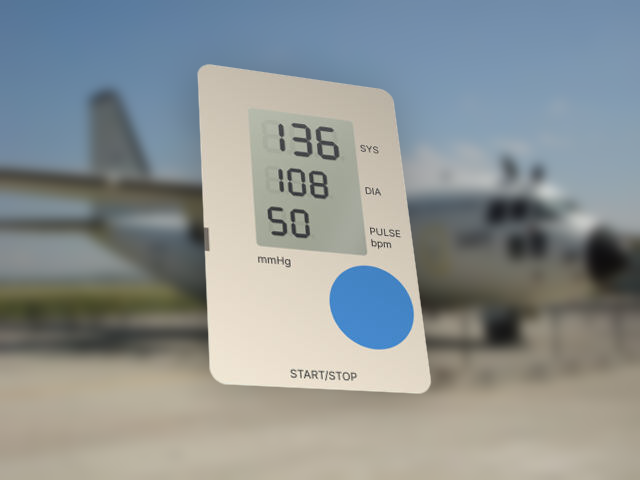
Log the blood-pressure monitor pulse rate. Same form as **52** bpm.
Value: **50** bpm
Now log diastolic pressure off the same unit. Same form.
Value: **108** mmHg
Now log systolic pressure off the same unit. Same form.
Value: **136** mmHg
